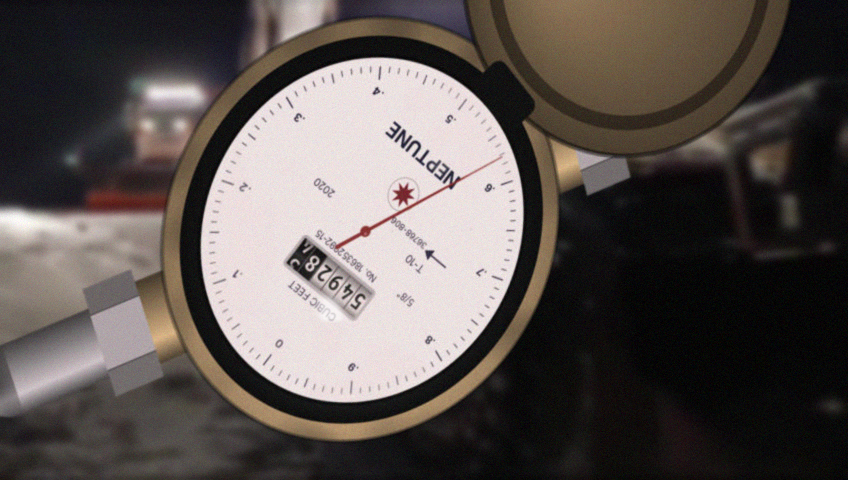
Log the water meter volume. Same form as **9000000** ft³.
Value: **549283.57** ft³
